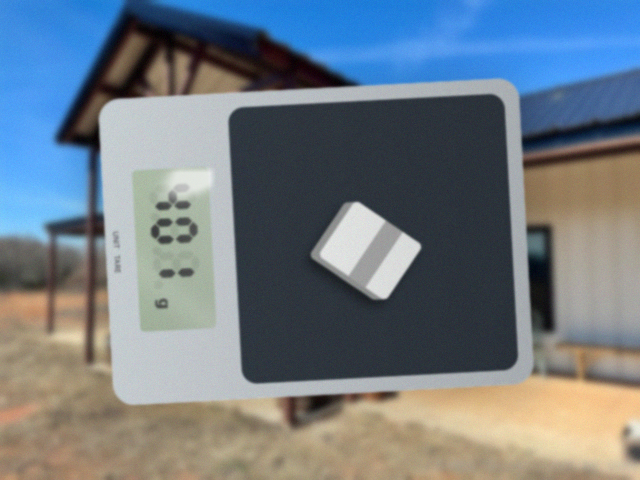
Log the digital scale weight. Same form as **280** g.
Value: **401** g
